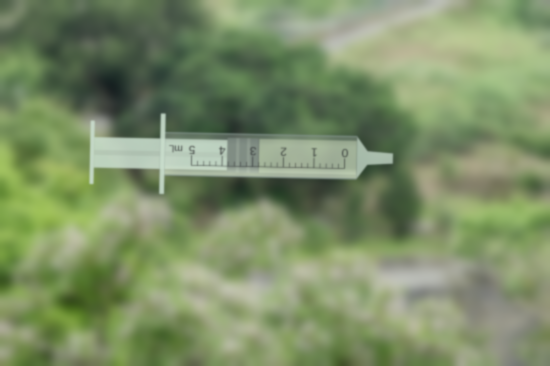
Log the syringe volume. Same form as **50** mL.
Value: **2.8** mL
